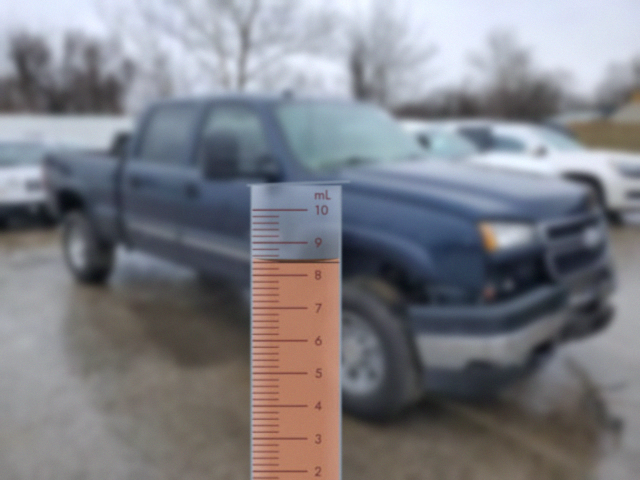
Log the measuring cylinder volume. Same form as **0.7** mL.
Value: **8.4** mL
